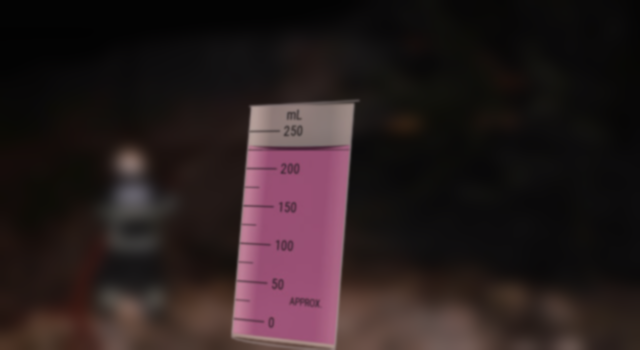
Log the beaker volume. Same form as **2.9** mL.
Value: **225** mL
